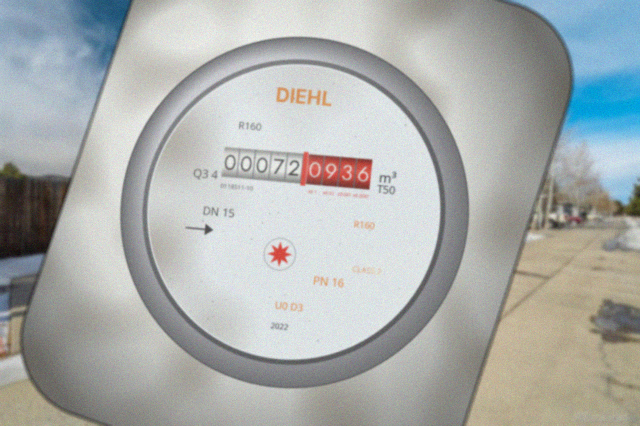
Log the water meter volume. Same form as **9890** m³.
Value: **72.0936** m³
